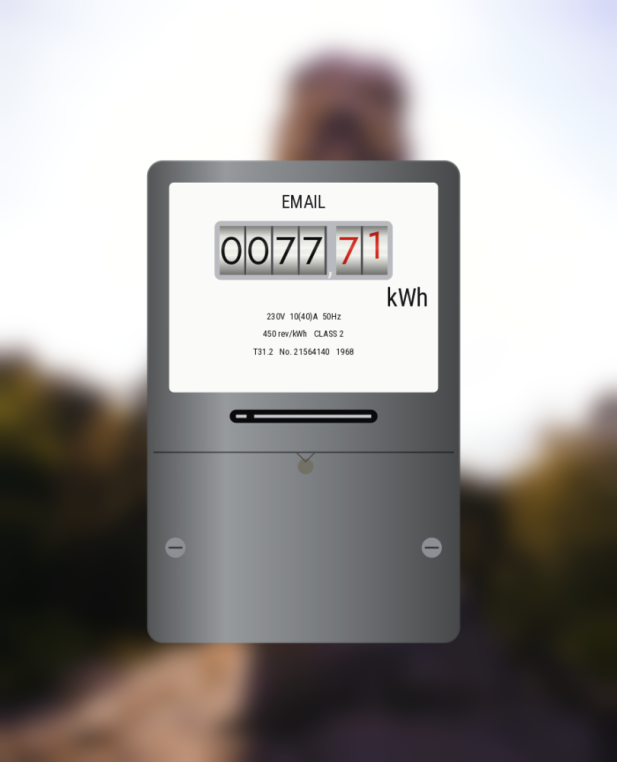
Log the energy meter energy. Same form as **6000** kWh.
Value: **77.71** kWh
